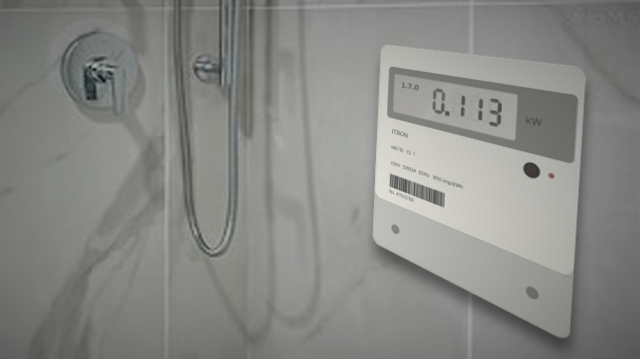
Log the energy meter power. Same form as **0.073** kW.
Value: **0.113** kW
